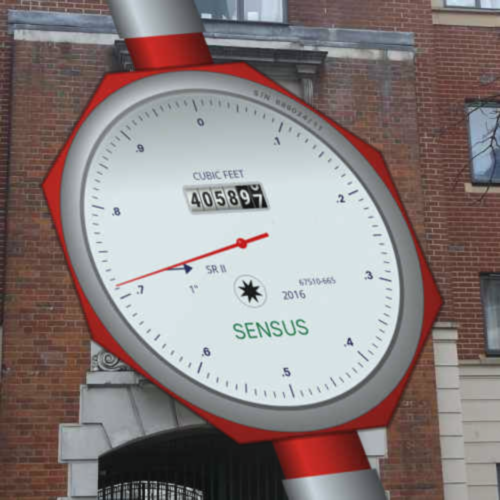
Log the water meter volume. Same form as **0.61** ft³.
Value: **405896.71** ft³
